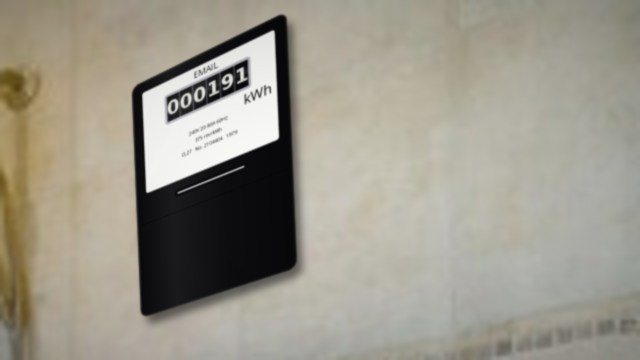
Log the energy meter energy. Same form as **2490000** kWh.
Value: **191** kWh
